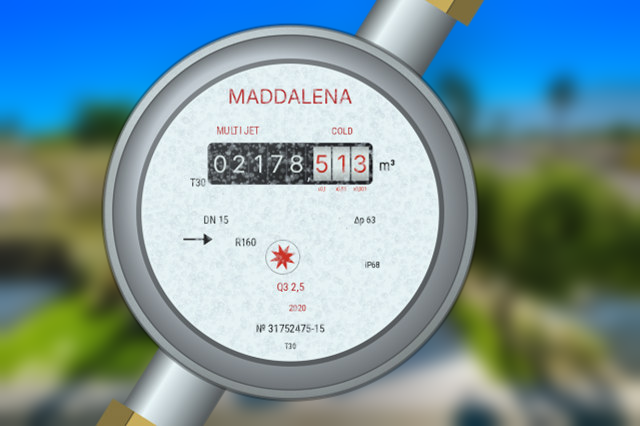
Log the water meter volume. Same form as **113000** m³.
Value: **2178.513** m³
